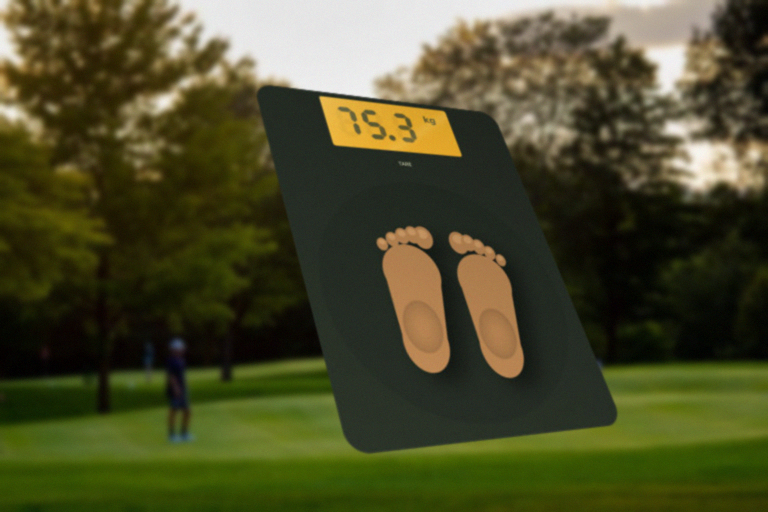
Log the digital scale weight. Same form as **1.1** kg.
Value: **75.3** kg
